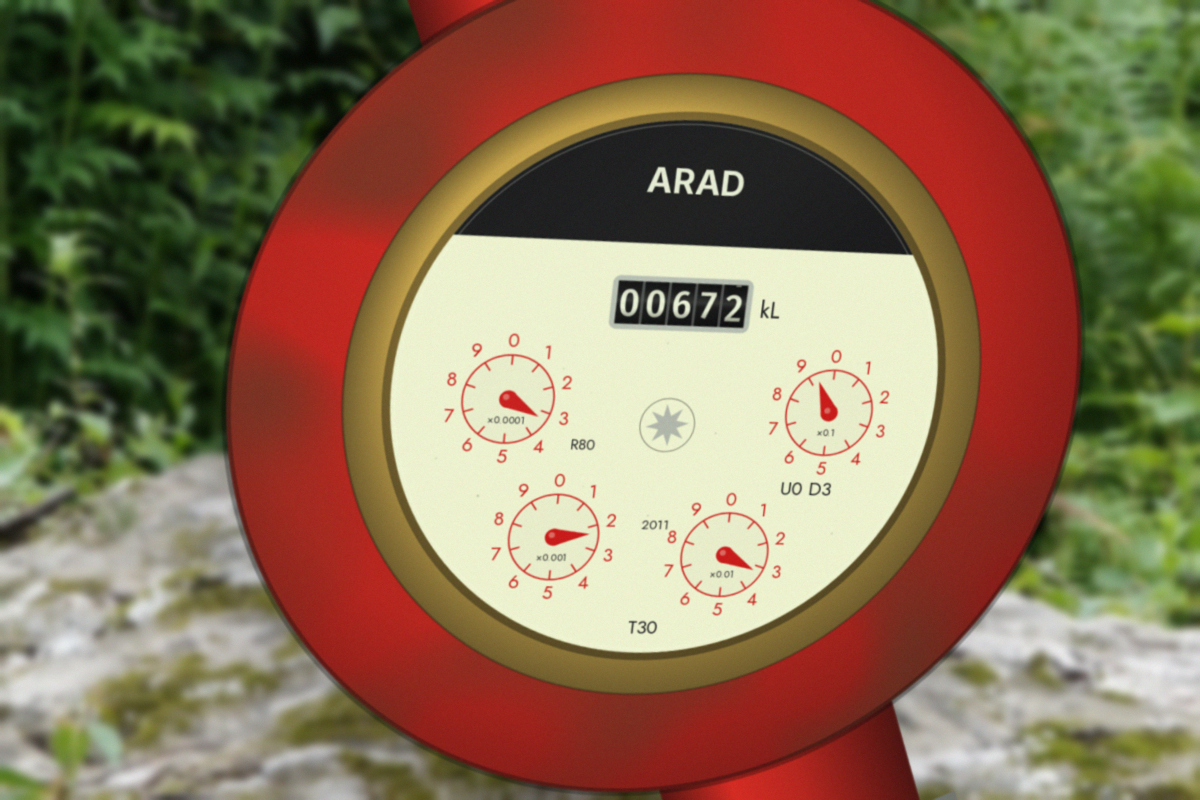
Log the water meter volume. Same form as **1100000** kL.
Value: **671.9323** kL
